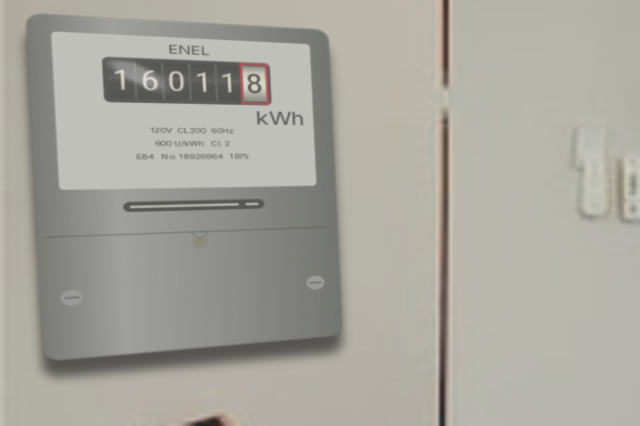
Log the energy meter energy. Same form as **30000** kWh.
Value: **16011.8** kWh
